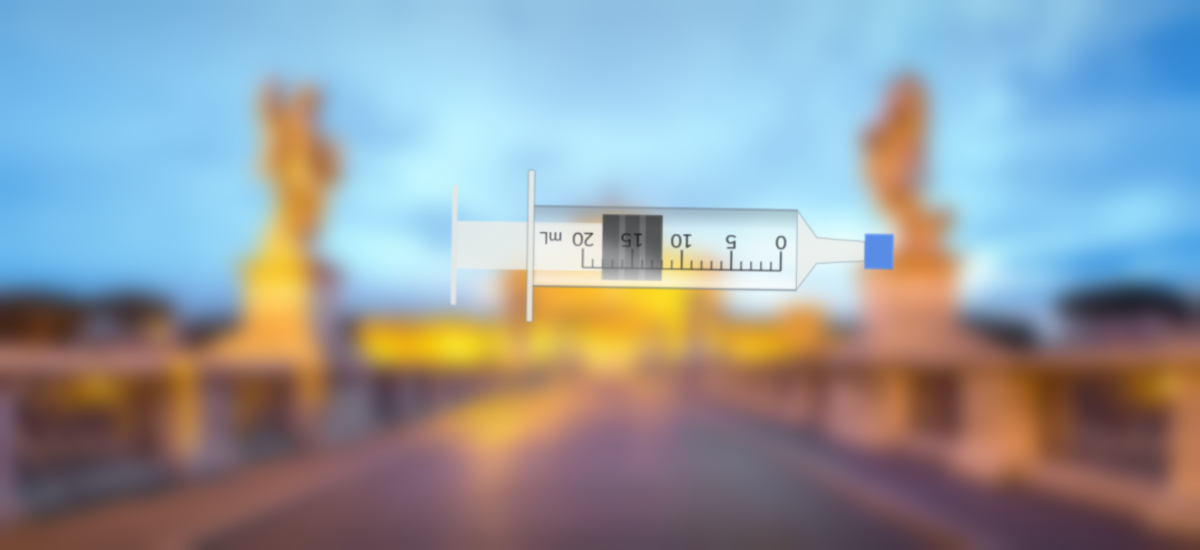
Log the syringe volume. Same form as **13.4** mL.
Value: **12** mL
